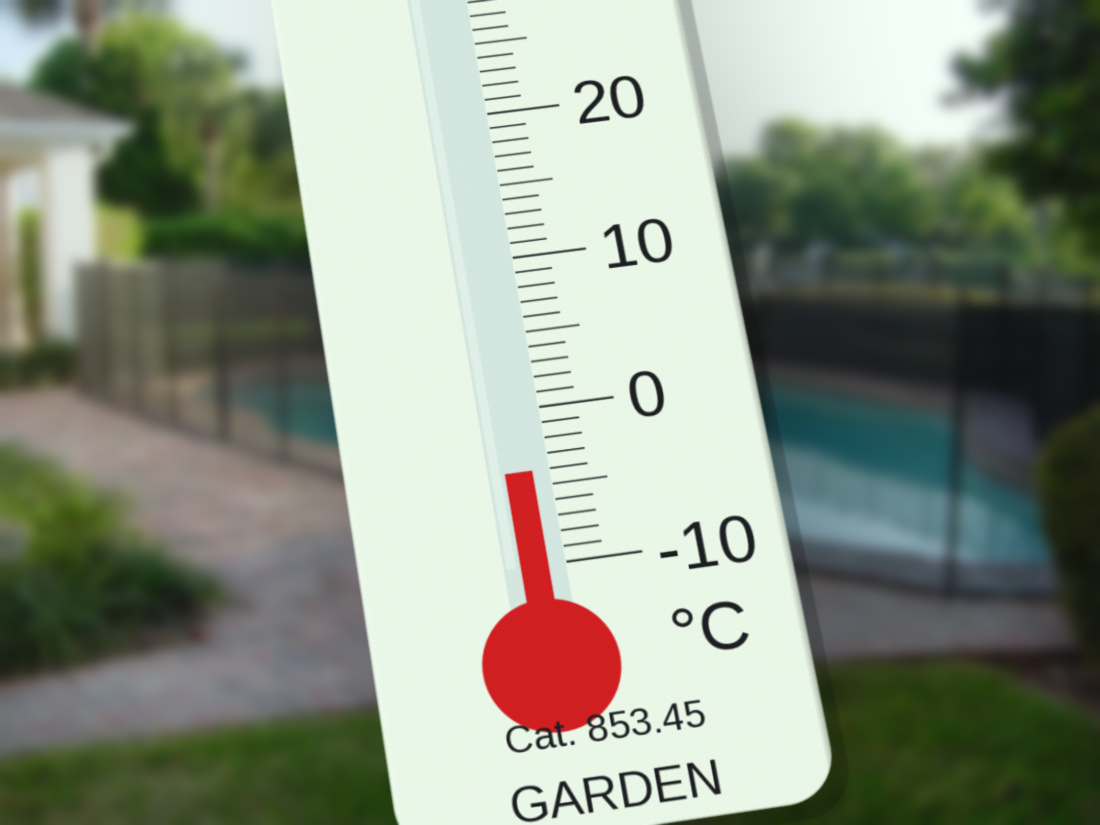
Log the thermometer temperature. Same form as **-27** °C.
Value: **-4** °C
